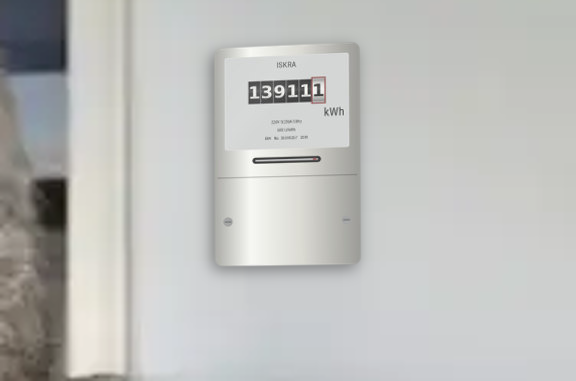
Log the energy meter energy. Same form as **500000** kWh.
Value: **13911.1** kWh
